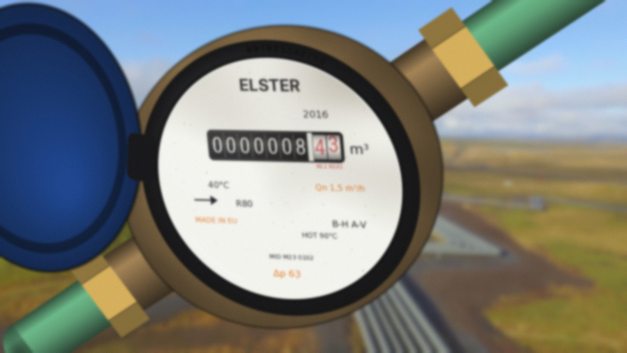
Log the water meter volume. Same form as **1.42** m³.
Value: **8.43** m³
